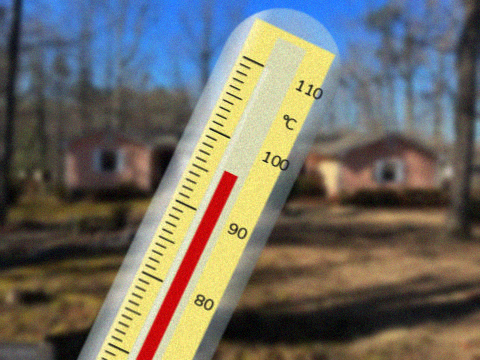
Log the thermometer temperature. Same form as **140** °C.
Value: **96** °C
